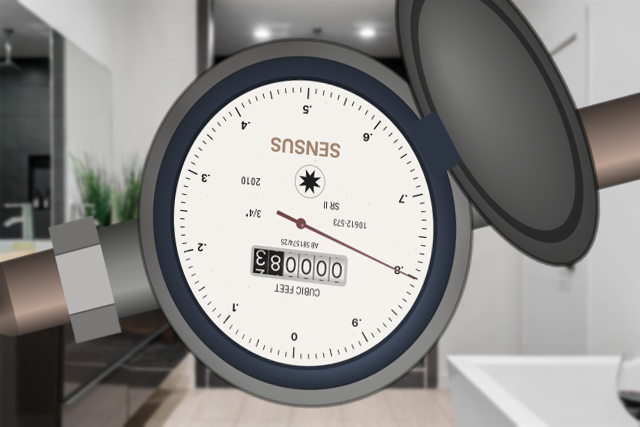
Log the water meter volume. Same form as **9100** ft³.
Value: **82.80** ft³
